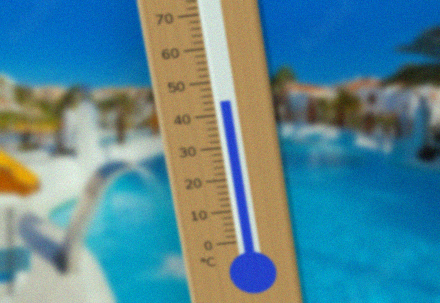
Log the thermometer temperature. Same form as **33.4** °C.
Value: **44** °C
